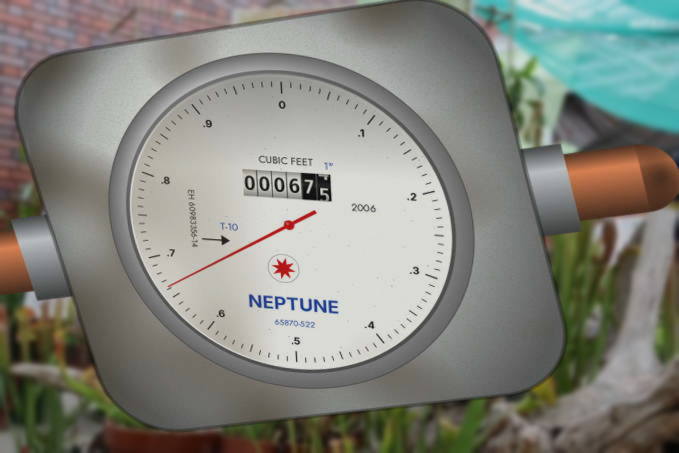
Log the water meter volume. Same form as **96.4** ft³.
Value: **674.66** ft³
